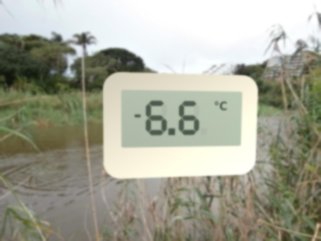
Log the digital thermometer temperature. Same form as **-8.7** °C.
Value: **-6.6** °C
